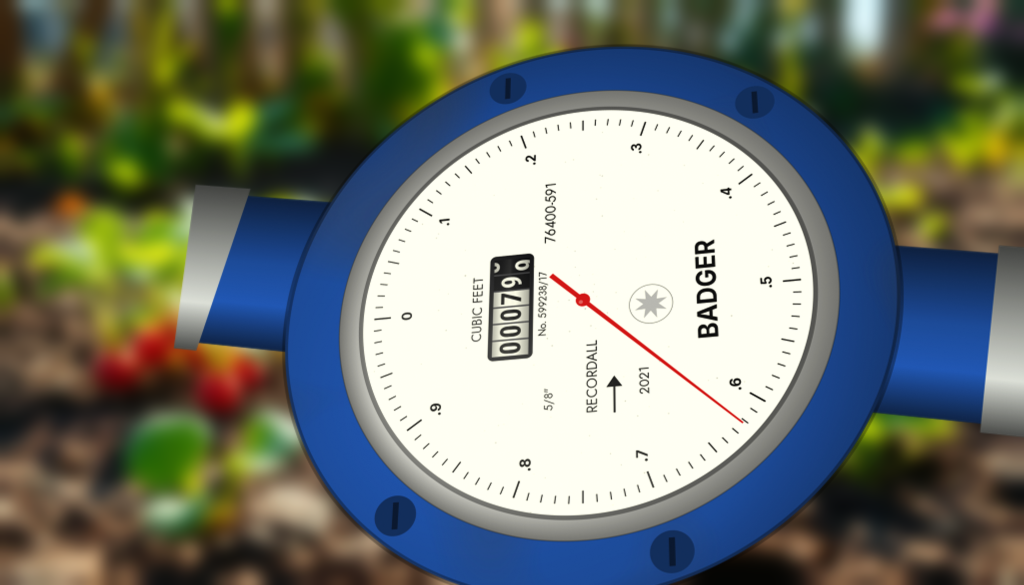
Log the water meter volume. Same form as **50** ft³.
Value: **798.62** ft³
